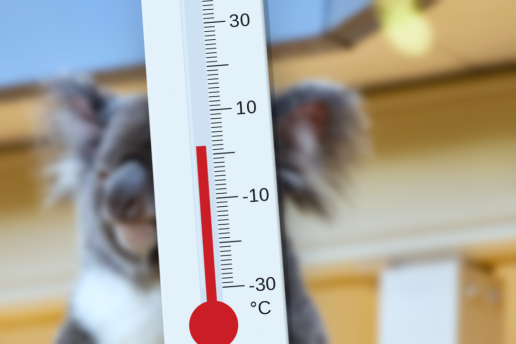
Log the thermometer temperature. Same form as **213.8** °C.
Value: **2** °C
